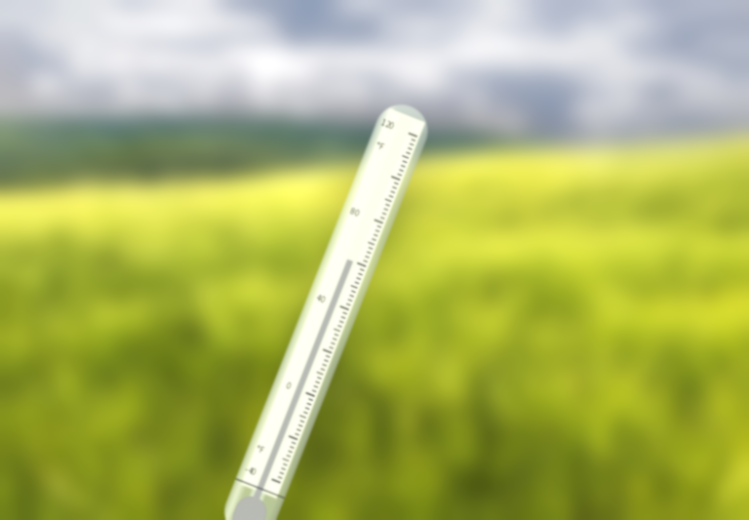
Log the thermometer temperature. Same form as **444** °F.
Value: **60** °F
